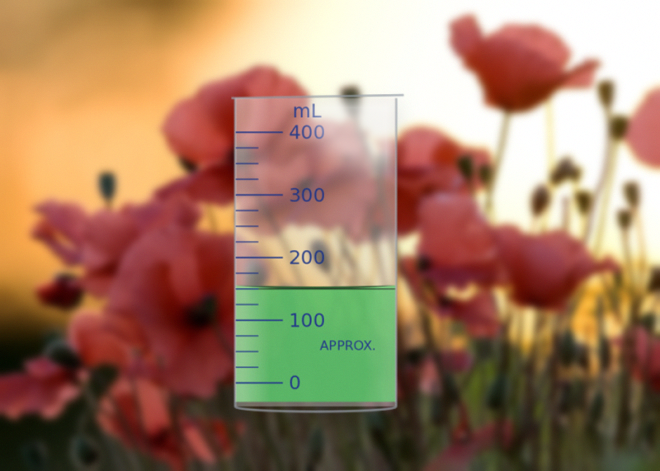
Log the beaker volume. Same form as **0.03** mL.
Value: **150** mL
